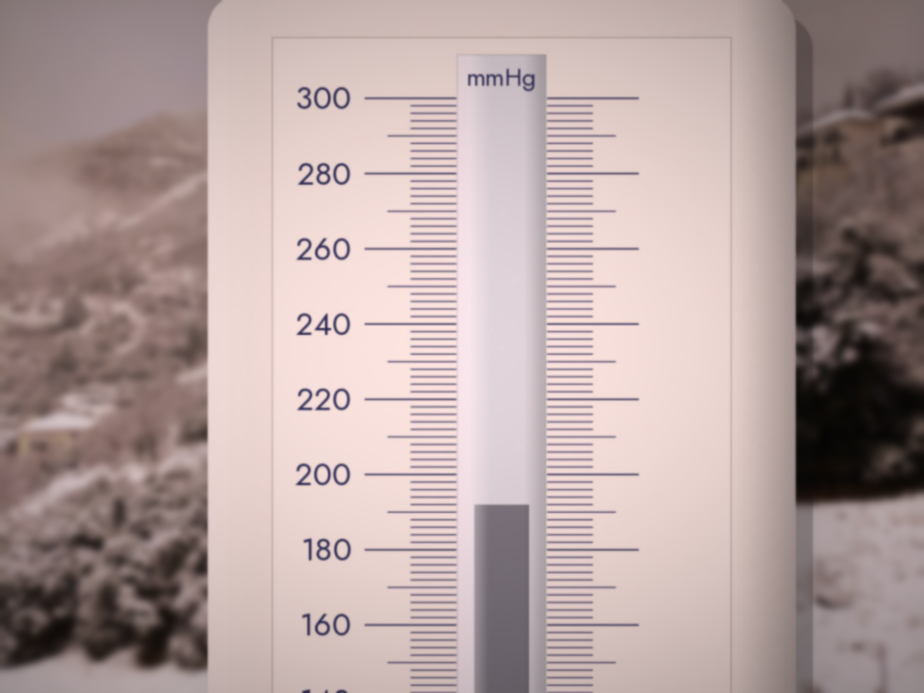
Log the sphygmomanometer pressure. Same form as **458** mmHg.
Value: **192** mmHg
